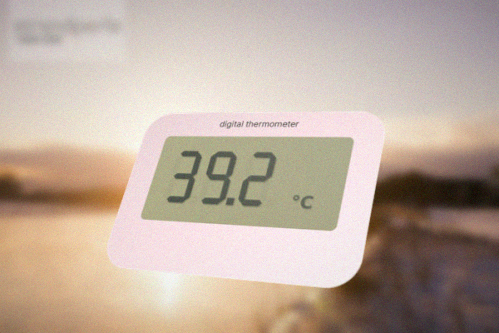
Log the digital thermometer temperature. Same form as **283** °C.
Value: **39.2** °C
